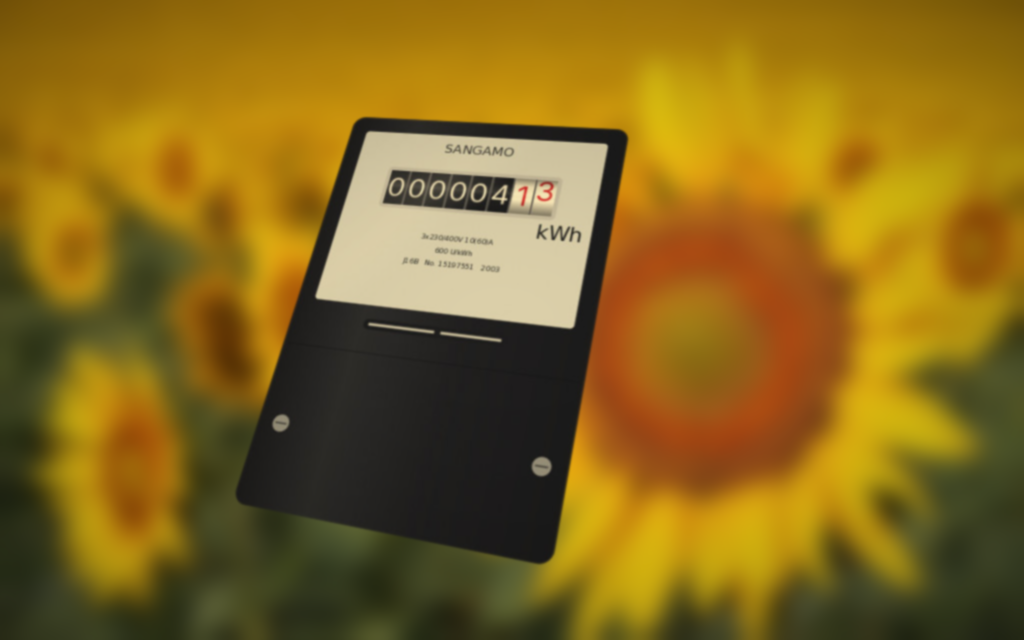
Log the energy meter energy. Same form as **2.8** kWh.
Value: **4.13** kWh
